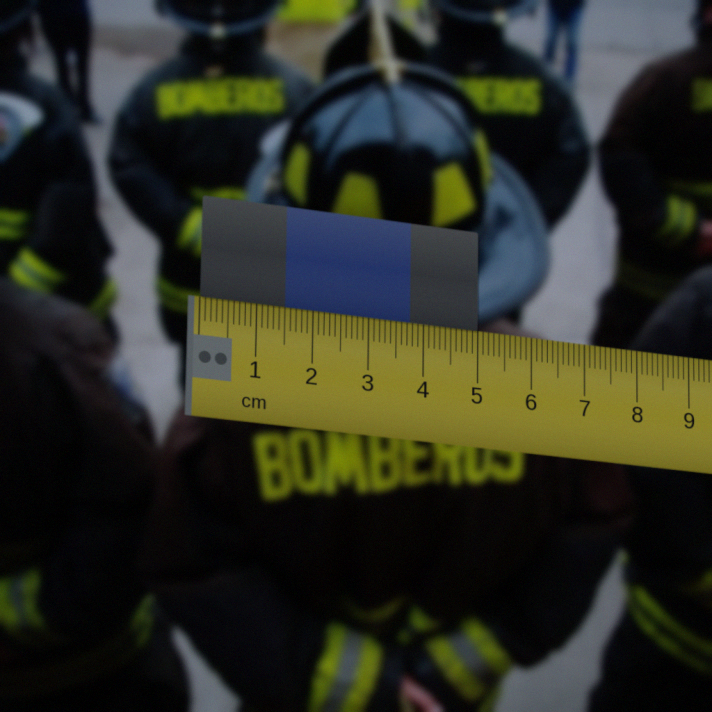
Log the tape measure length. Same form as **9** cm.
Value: **5** cm
